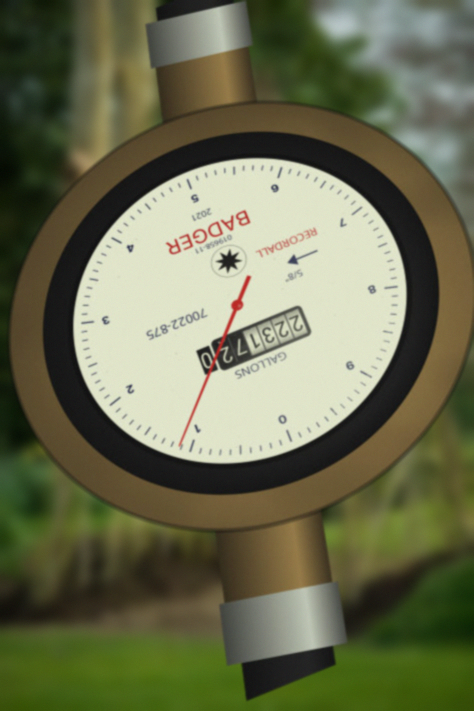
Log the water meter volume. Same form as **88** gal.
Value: **2231721.1** gal
